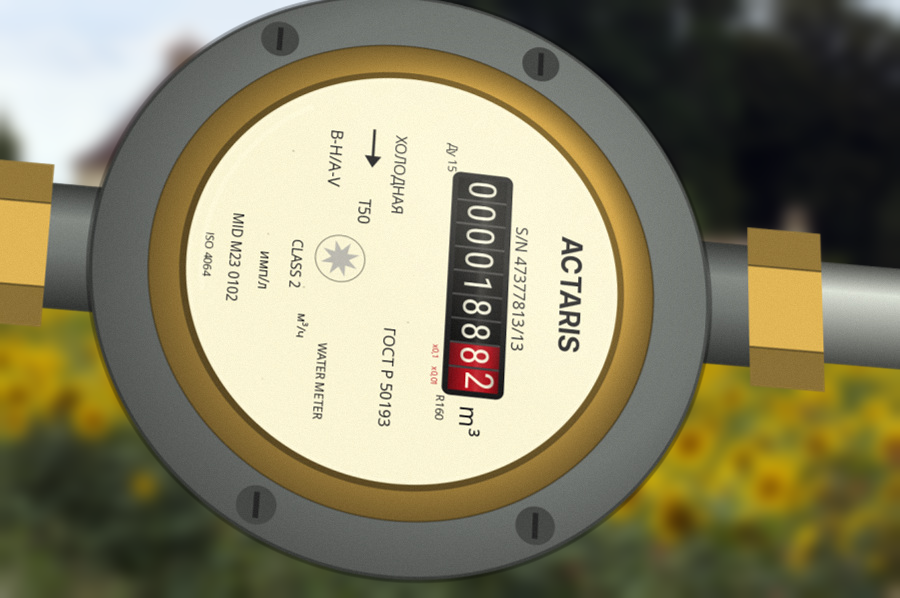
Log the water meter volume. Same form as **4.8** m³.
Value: **188.82** m³
